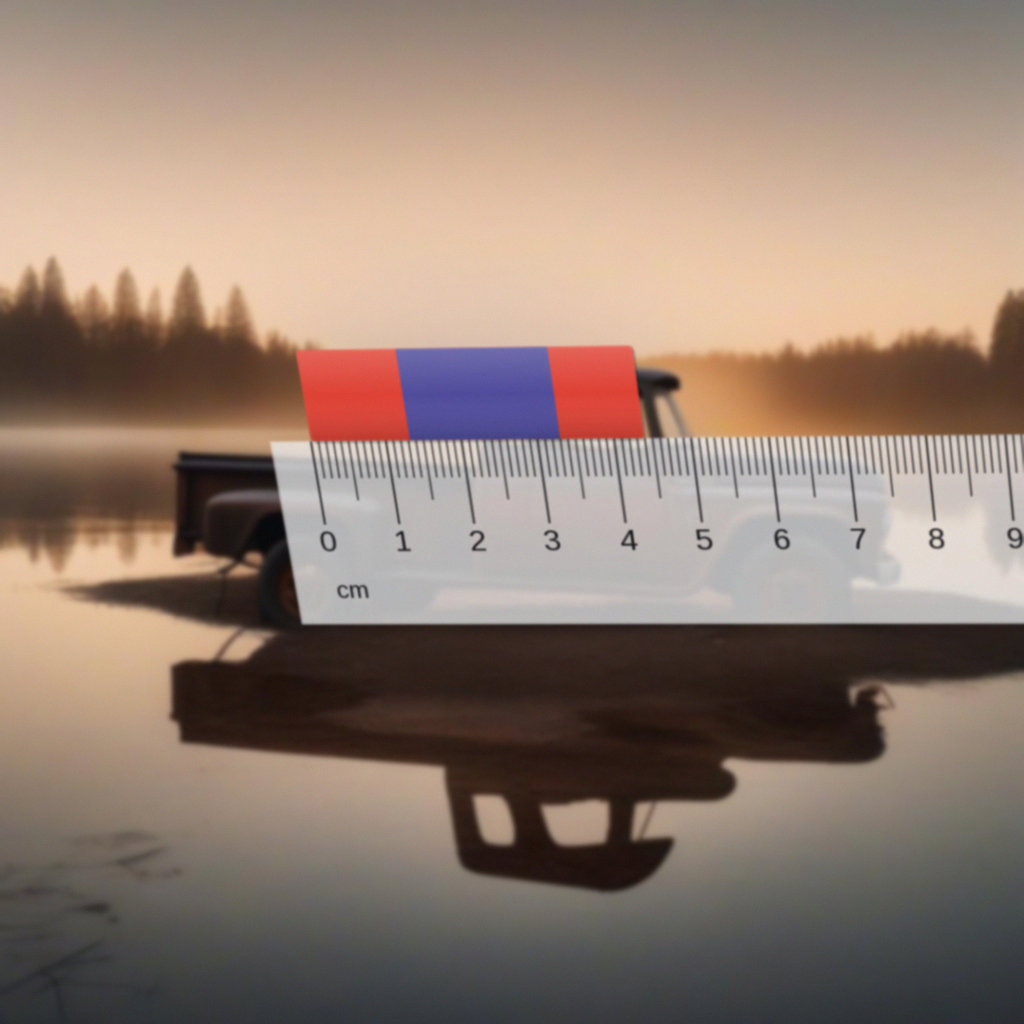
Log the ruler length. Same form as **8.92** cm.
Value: **4.4** cm
